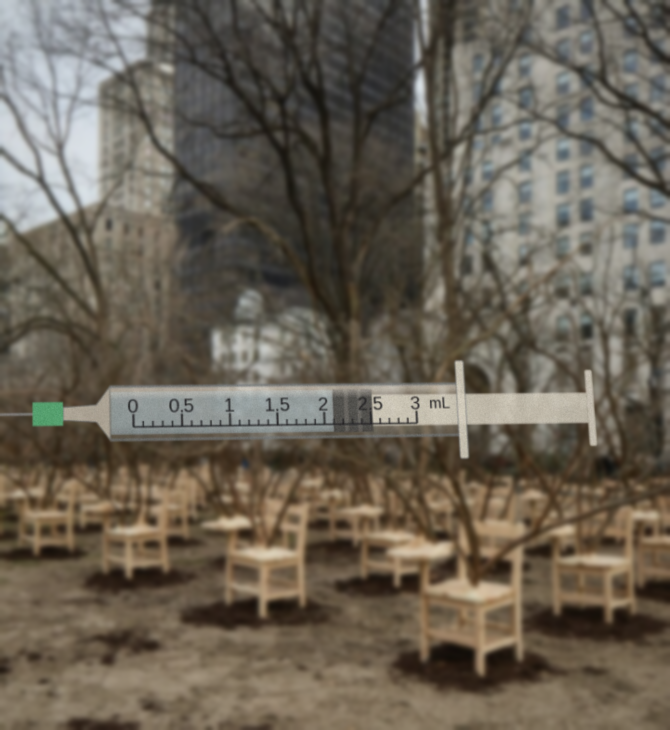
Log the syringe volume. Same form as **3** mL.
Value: **2.1** mL
